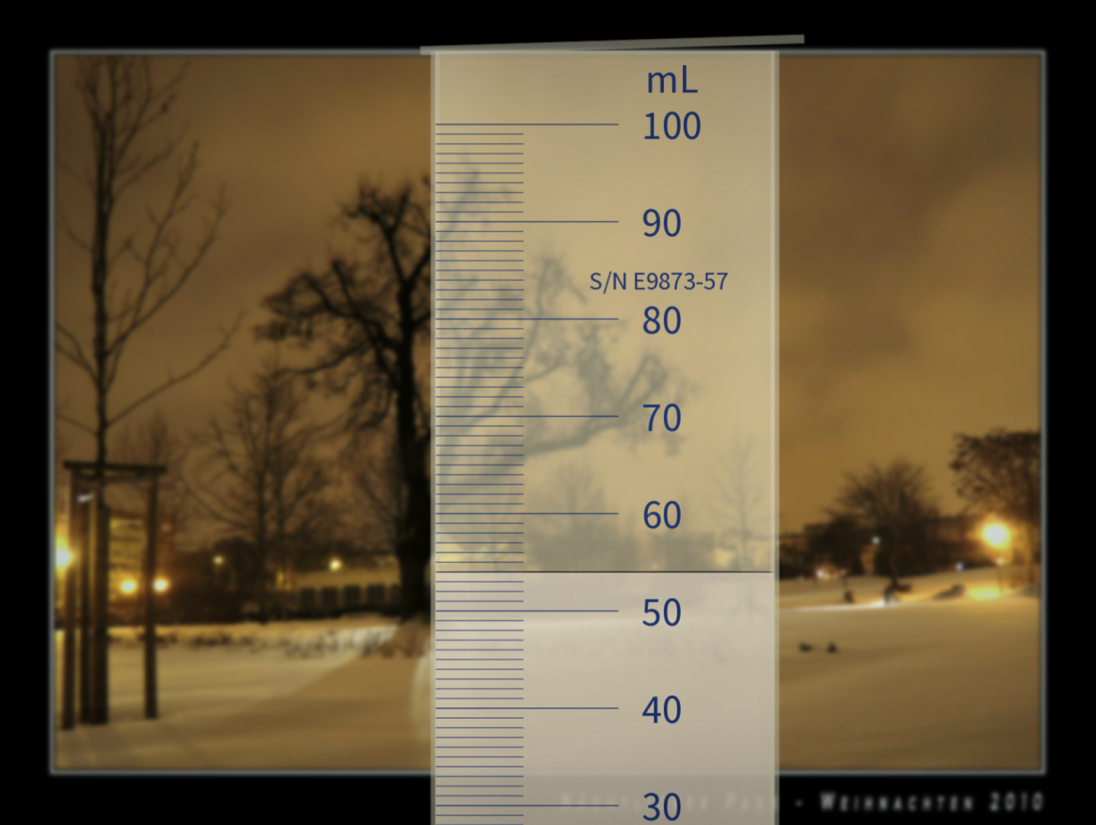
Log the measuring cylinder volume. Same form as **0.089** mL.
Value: **54** mL
